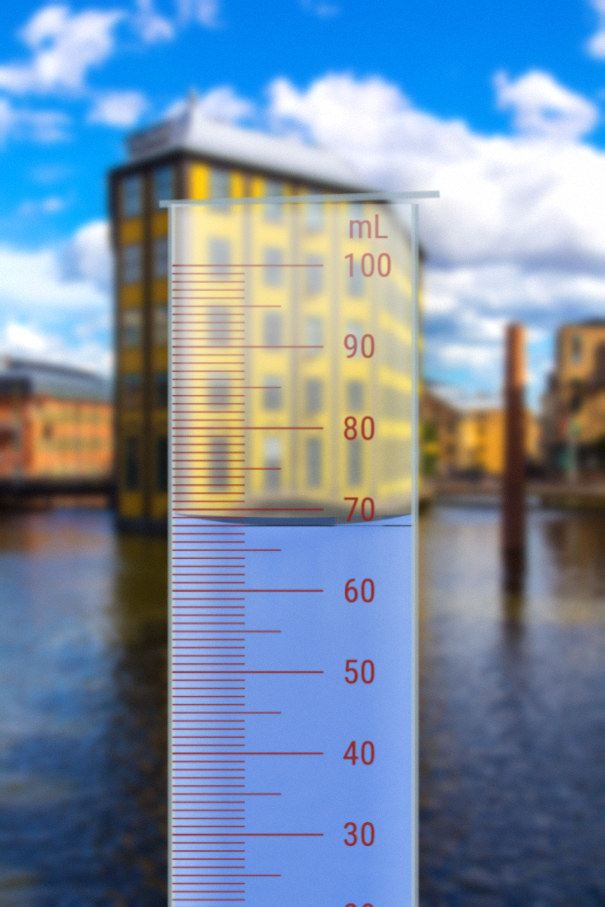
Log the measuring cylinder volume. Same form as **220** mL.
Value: **68** mL
